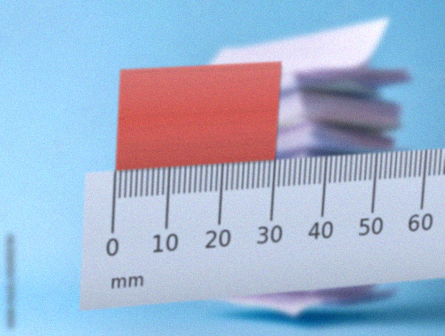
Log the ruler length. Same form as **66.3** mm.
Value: **30** mm
